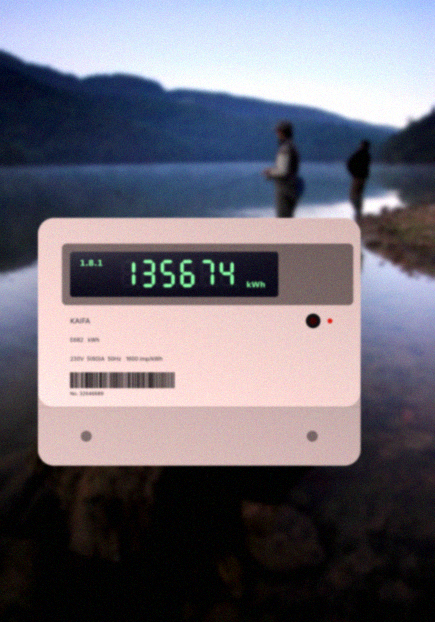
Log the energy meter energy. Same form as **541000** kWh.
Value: **135674** kWh
